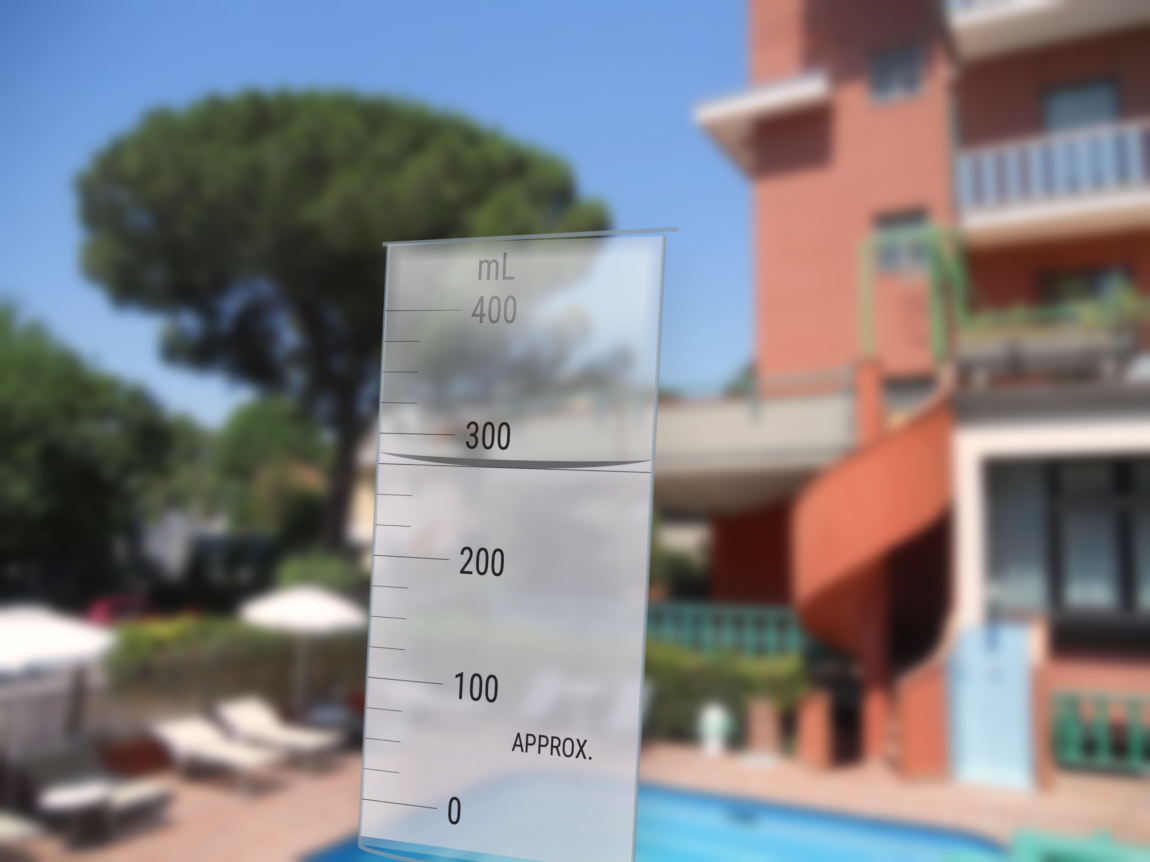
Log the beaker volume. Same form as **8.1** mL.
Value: **275** mL
